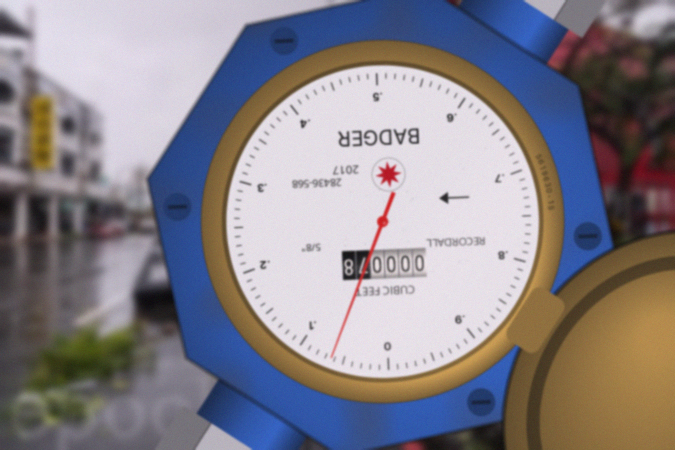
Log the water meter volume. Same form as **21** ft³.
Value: **78.06** ft³
